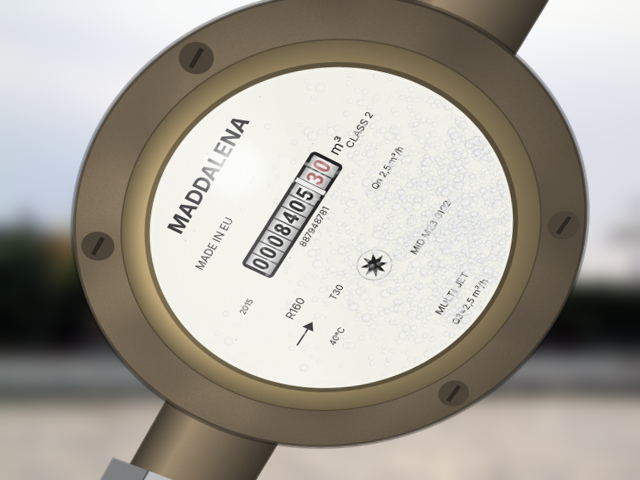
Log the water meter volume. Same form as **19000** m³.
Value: **8405.30** m³
